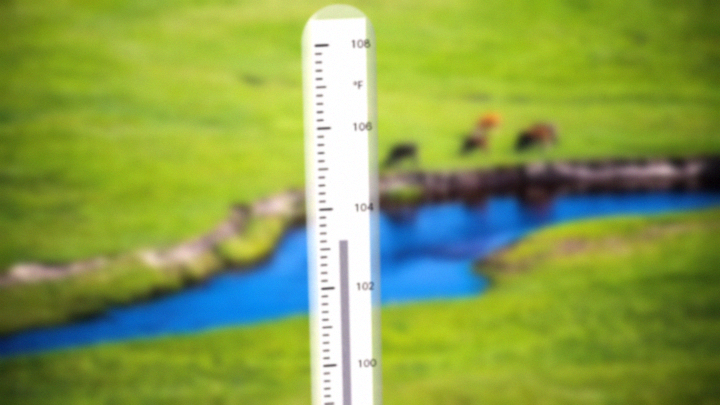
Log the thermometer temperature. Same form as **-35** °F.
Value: **103.2** °F
